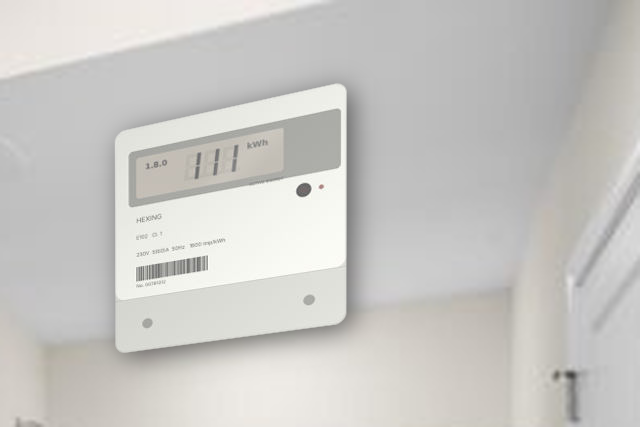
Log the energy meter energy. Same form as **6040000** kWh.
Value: **111** kWh
